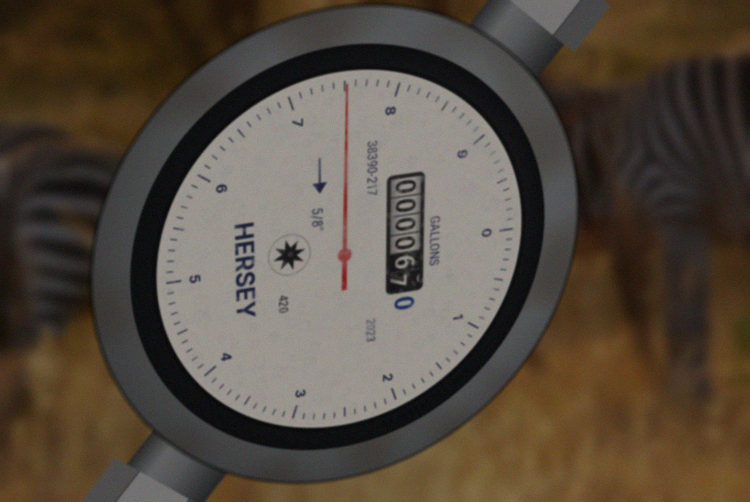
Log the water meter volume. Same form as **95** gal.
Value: **667.5** gal
